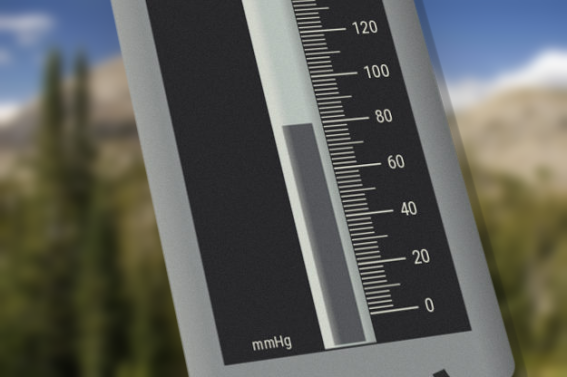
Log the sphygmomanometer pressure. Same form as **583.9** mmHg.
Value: **80** mmHg
